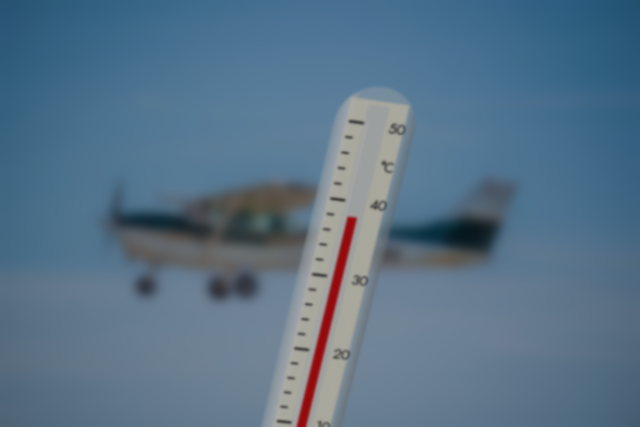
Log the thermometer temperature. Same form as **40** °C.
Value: **38** °C
